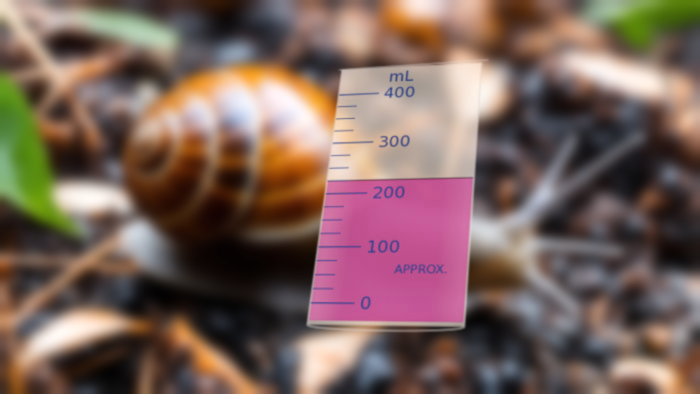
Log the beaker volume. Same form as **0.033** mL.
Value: **225** mL
